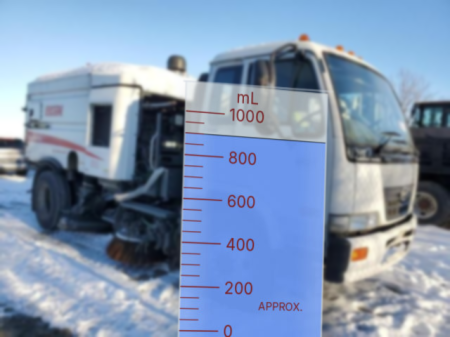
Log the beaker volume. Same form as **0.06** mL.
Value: **900** mL
